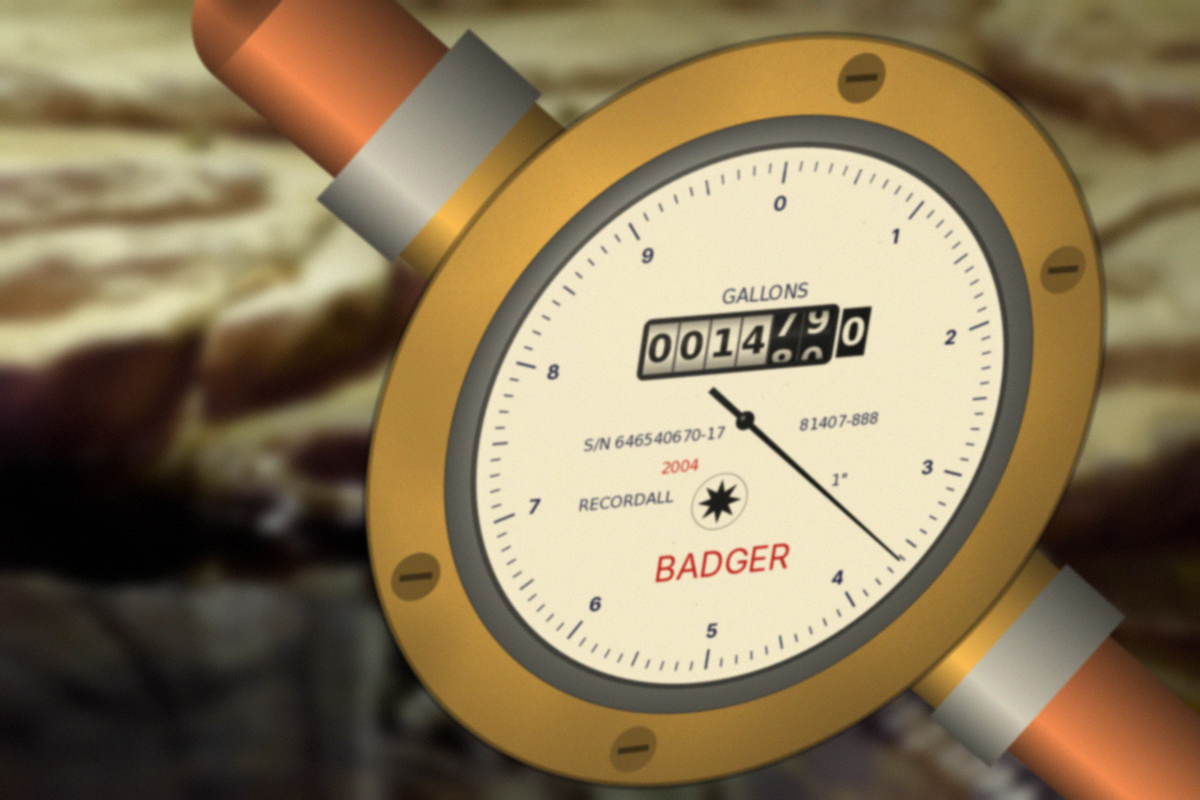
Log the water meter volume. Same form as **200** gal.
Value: **14793.6** gal
